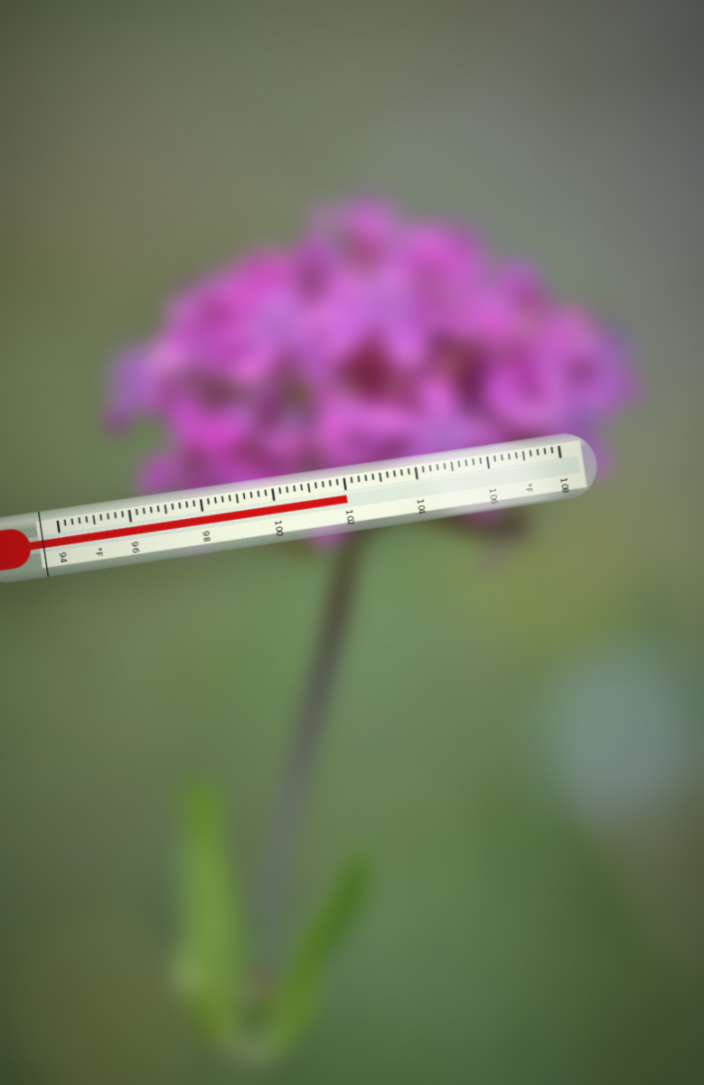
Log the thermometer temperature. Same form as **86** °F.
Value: **102** °F
